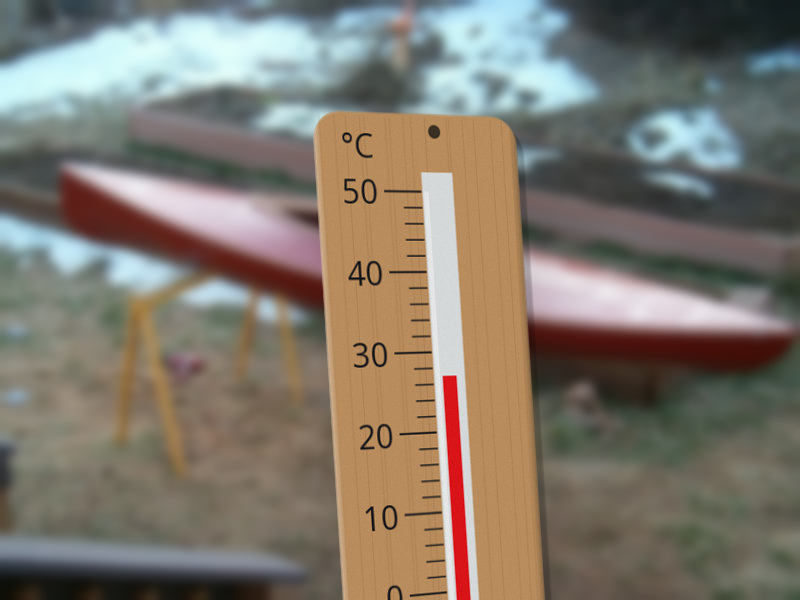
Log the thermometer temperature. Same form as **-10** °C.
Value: **27** °C
